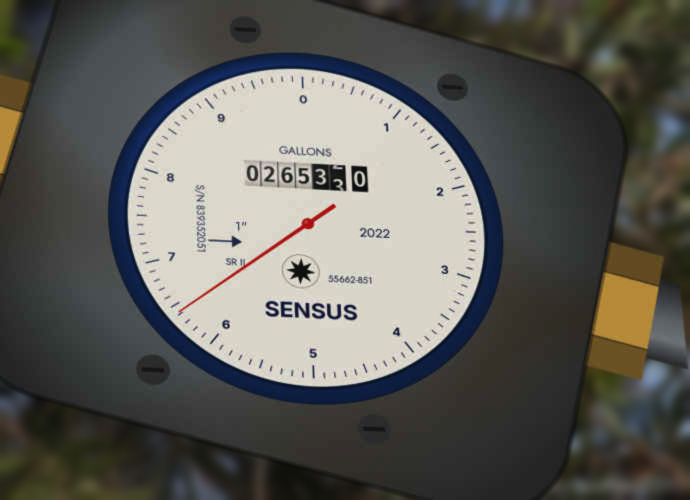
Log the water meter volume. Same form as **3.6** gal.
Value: **265326.4** gal
